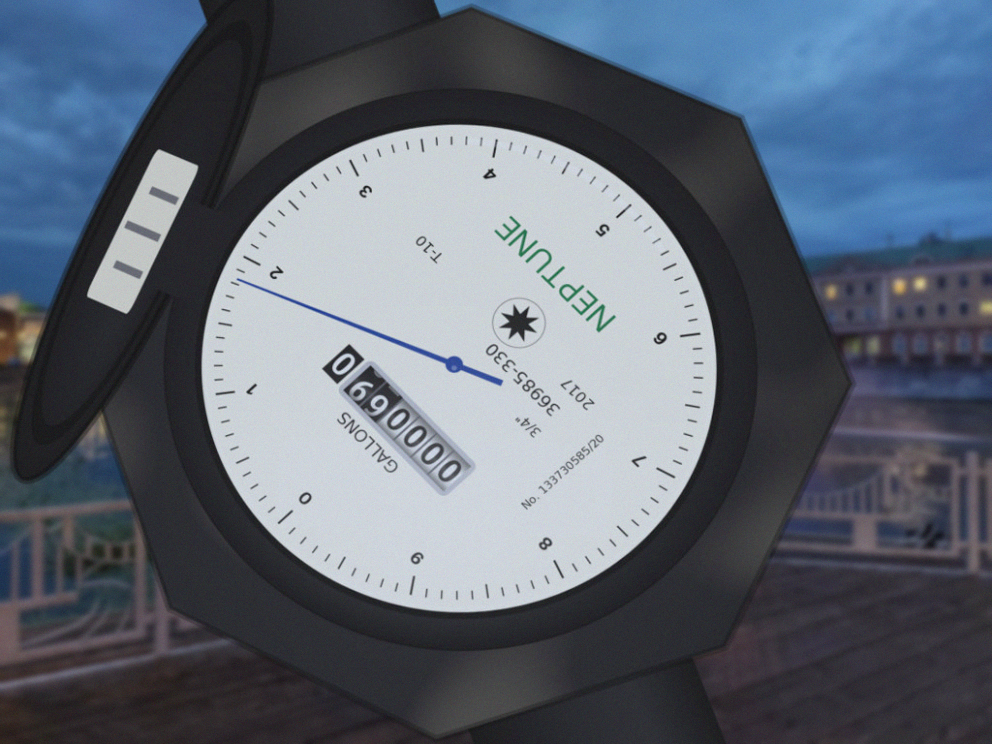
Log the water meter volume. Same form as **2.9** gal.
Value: **691.8** gal
